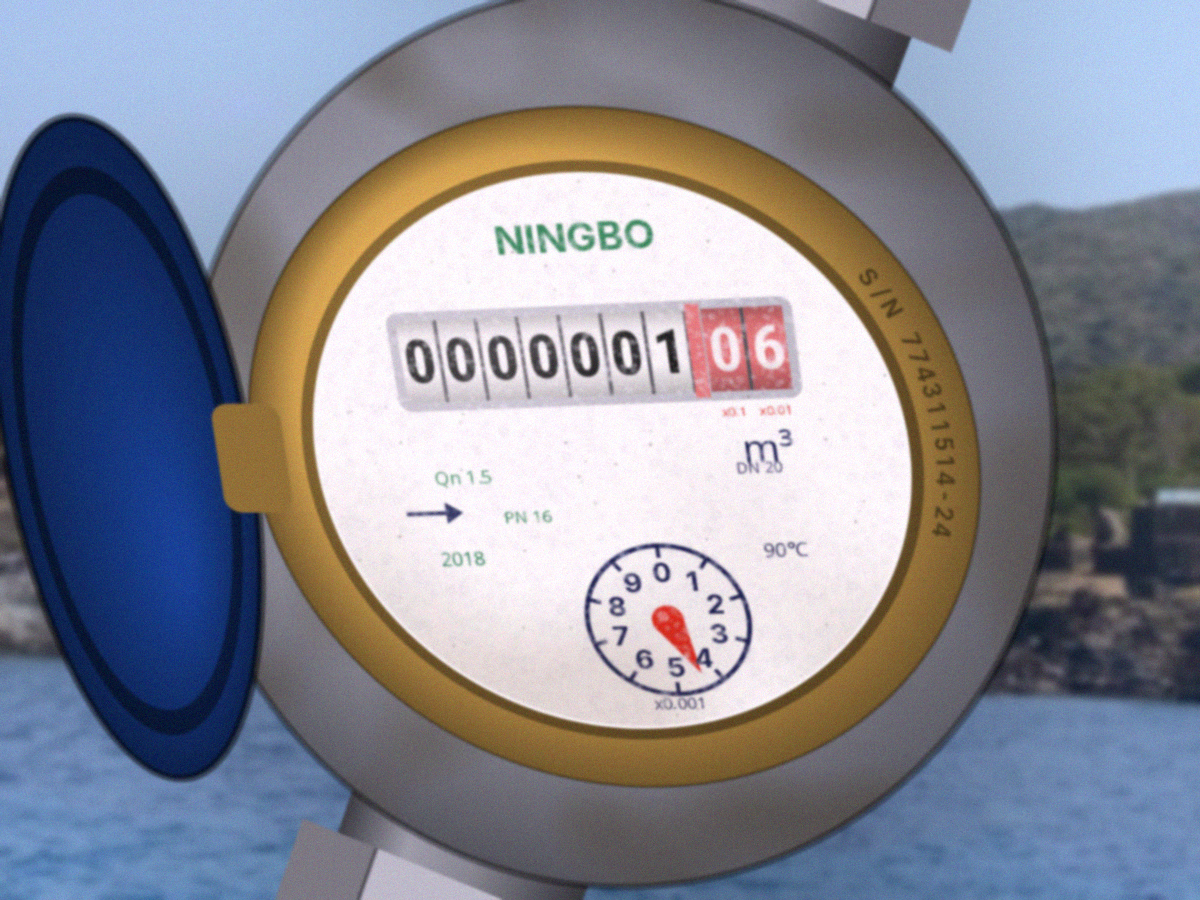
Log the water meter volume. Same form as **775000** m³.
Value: **1.064** m³
